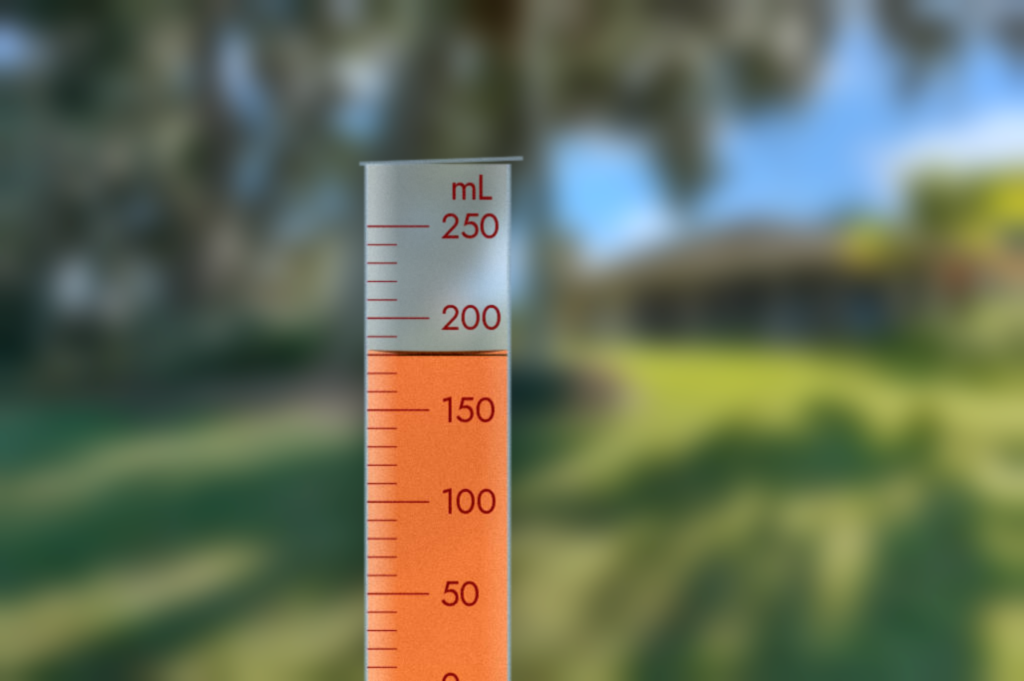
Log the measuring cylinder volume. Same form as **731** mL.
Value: **180** mL
